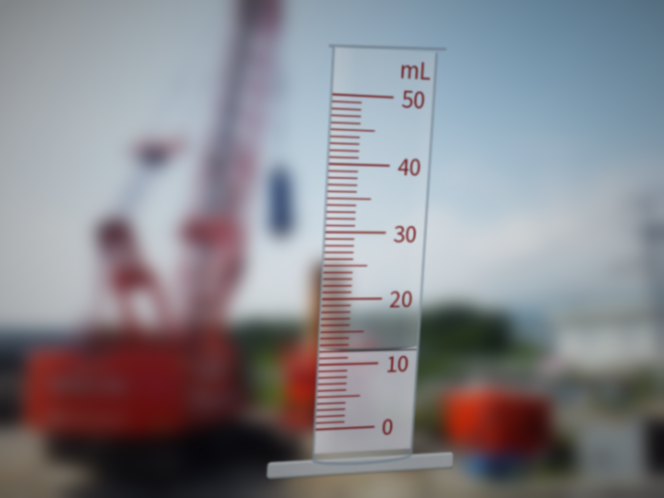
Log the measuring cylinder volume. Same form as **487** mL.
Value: **12** mL
